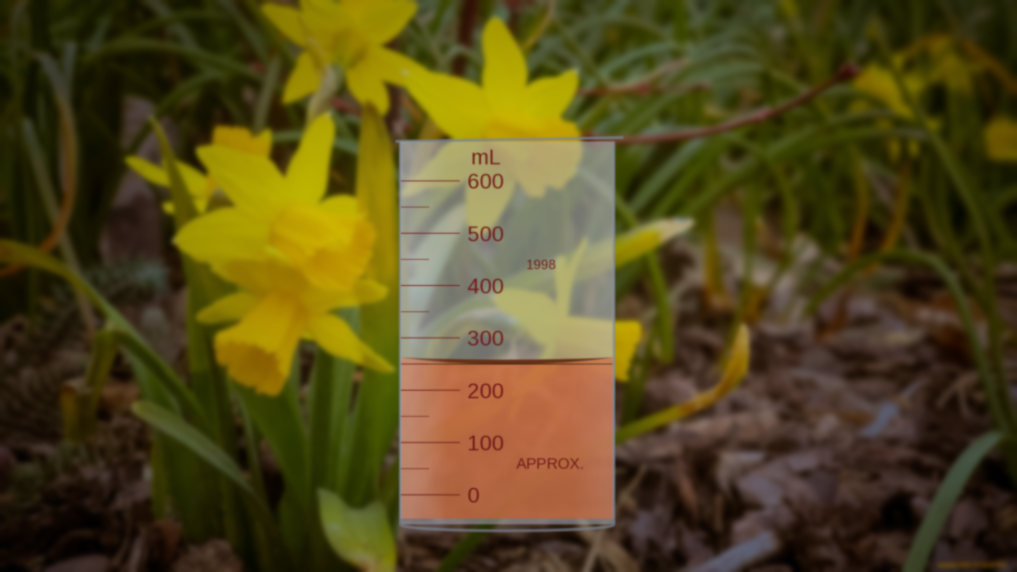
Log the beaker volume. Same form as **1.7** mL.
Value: **250** mL
